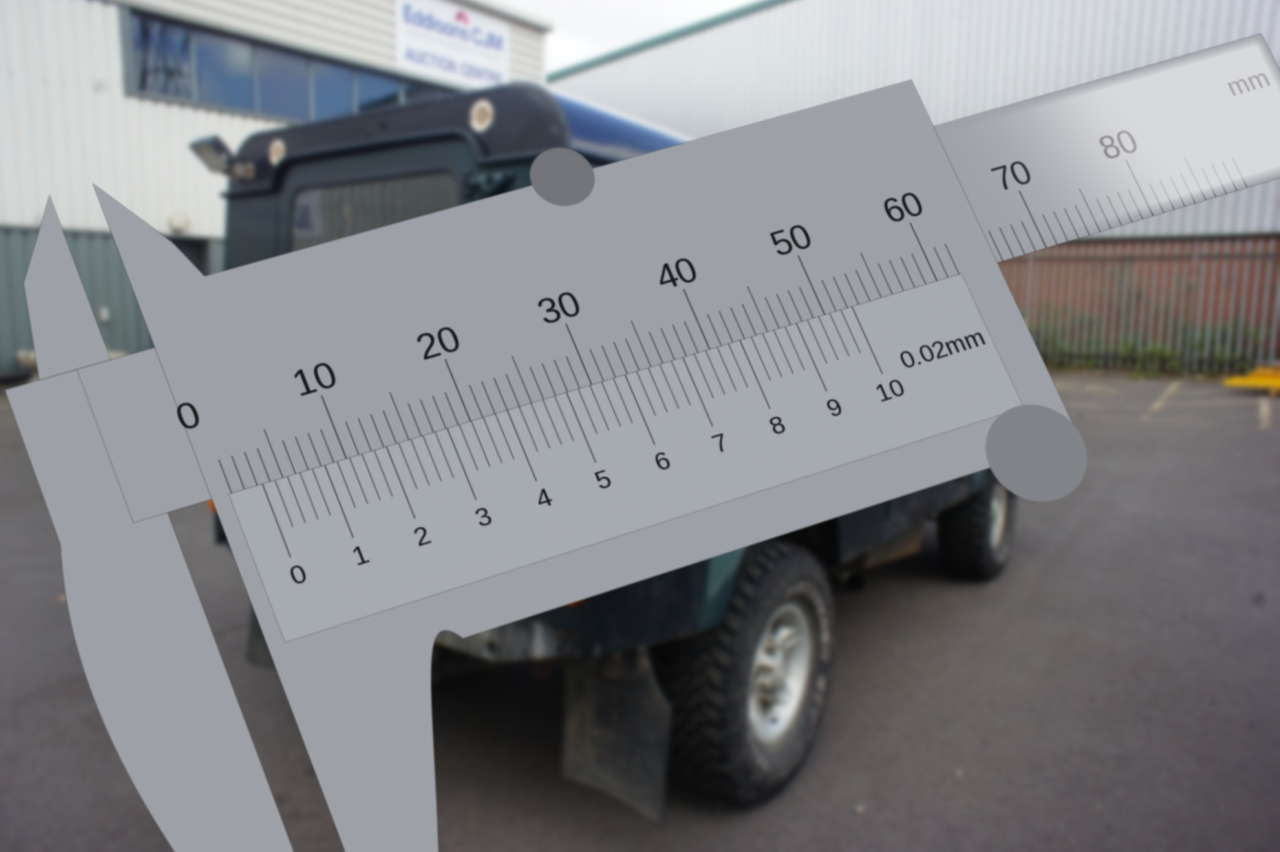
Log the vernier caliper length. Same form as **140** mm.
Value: **3.4** mm
